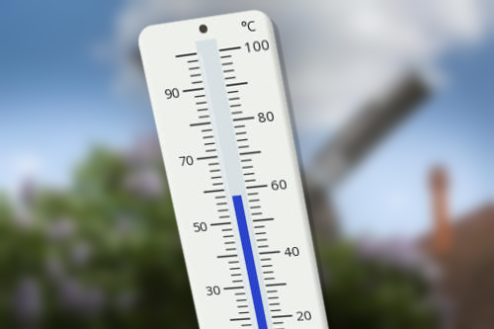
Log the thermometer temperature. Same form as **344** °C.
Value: **58** °C
